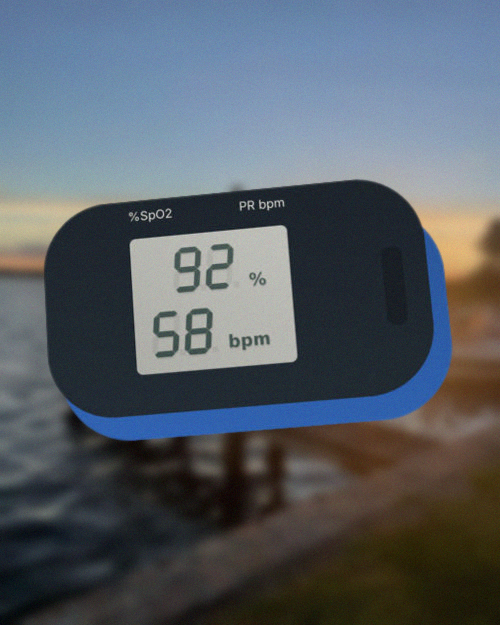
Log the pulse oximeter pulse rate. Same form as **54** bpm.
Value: **58** bpm
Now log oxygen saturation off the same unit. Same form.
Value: **92** %
